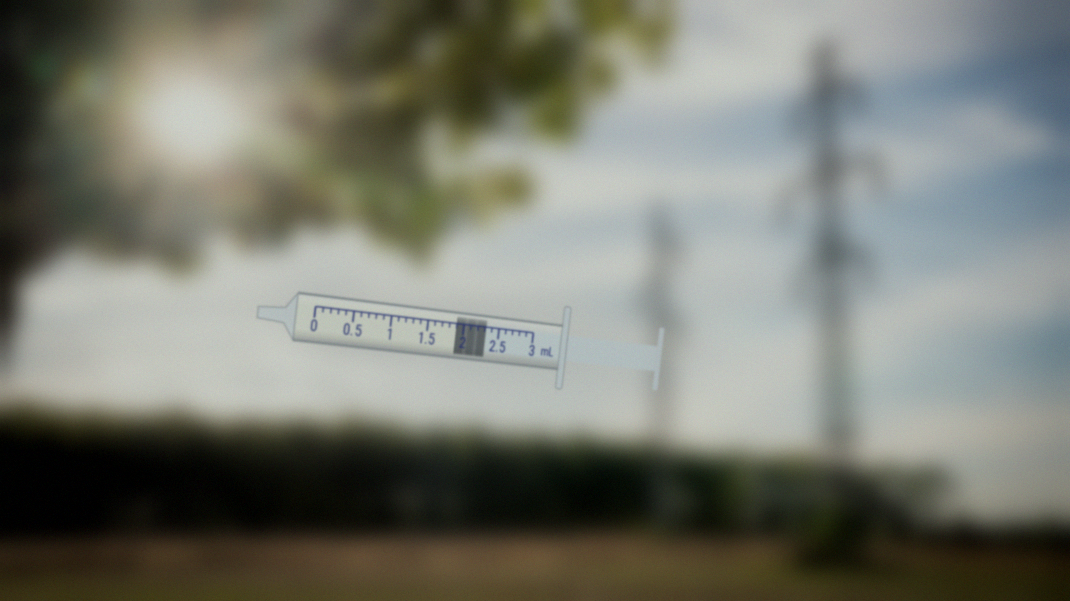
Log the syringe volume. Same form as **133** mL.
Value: **1.9** mL
